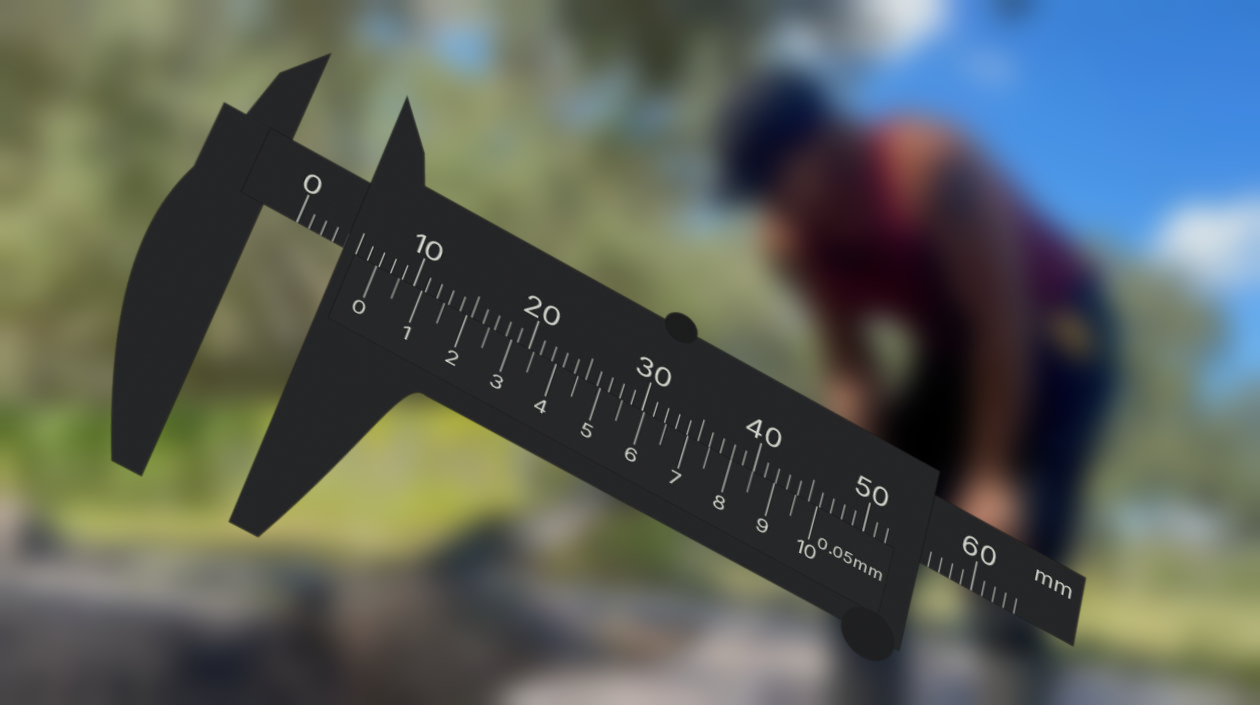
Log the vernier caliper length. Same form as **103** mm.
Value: **6.8** mm
